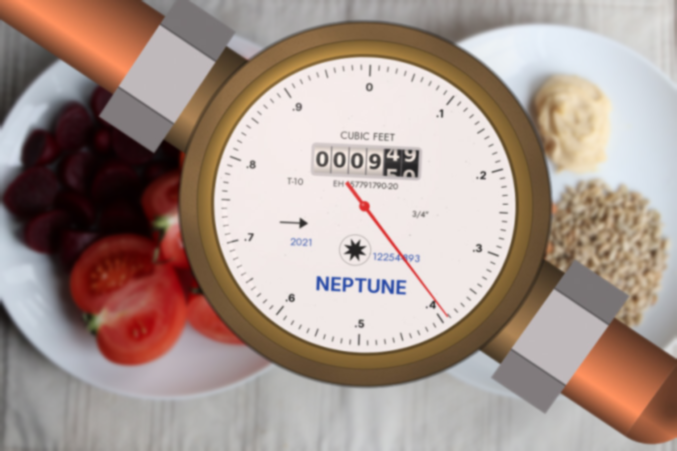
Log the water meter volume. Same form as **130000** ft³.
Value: **949.39** ft³
